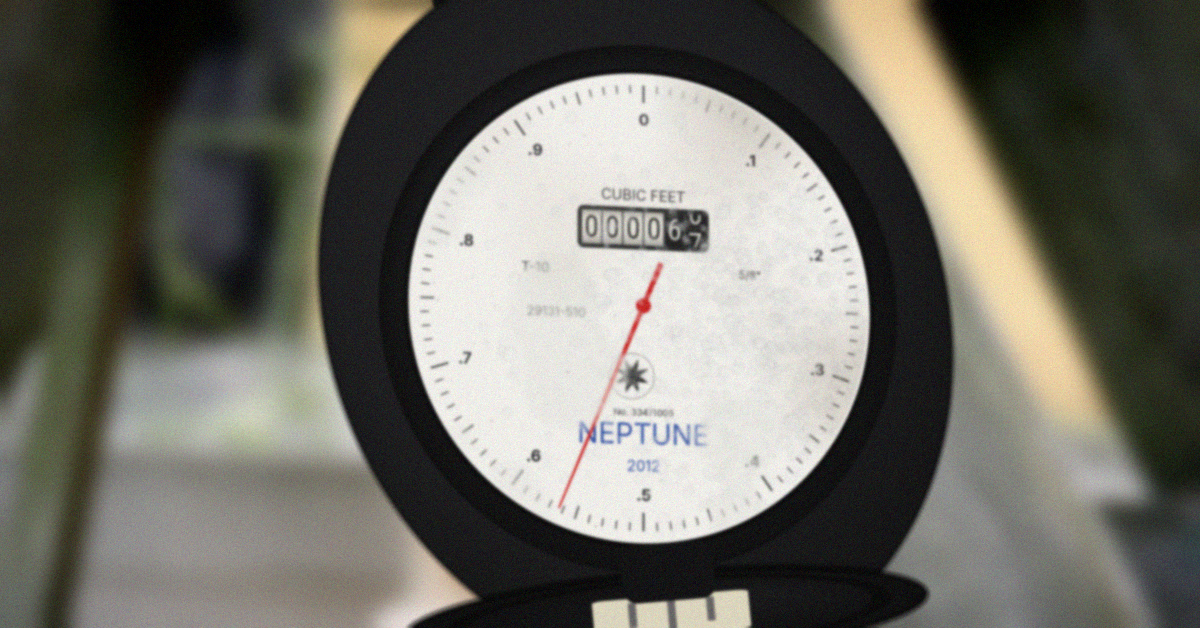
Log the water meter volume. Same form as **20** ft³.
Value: **66.56** ft³
